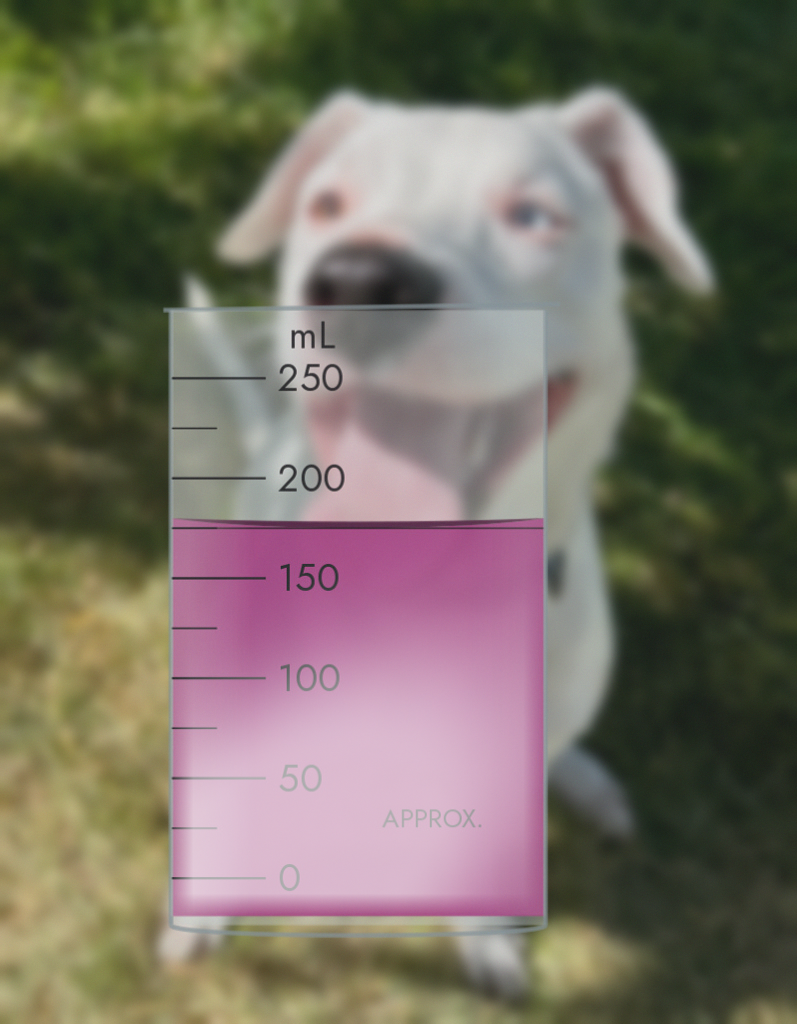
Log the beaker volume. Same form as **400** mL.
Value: **175** mL
